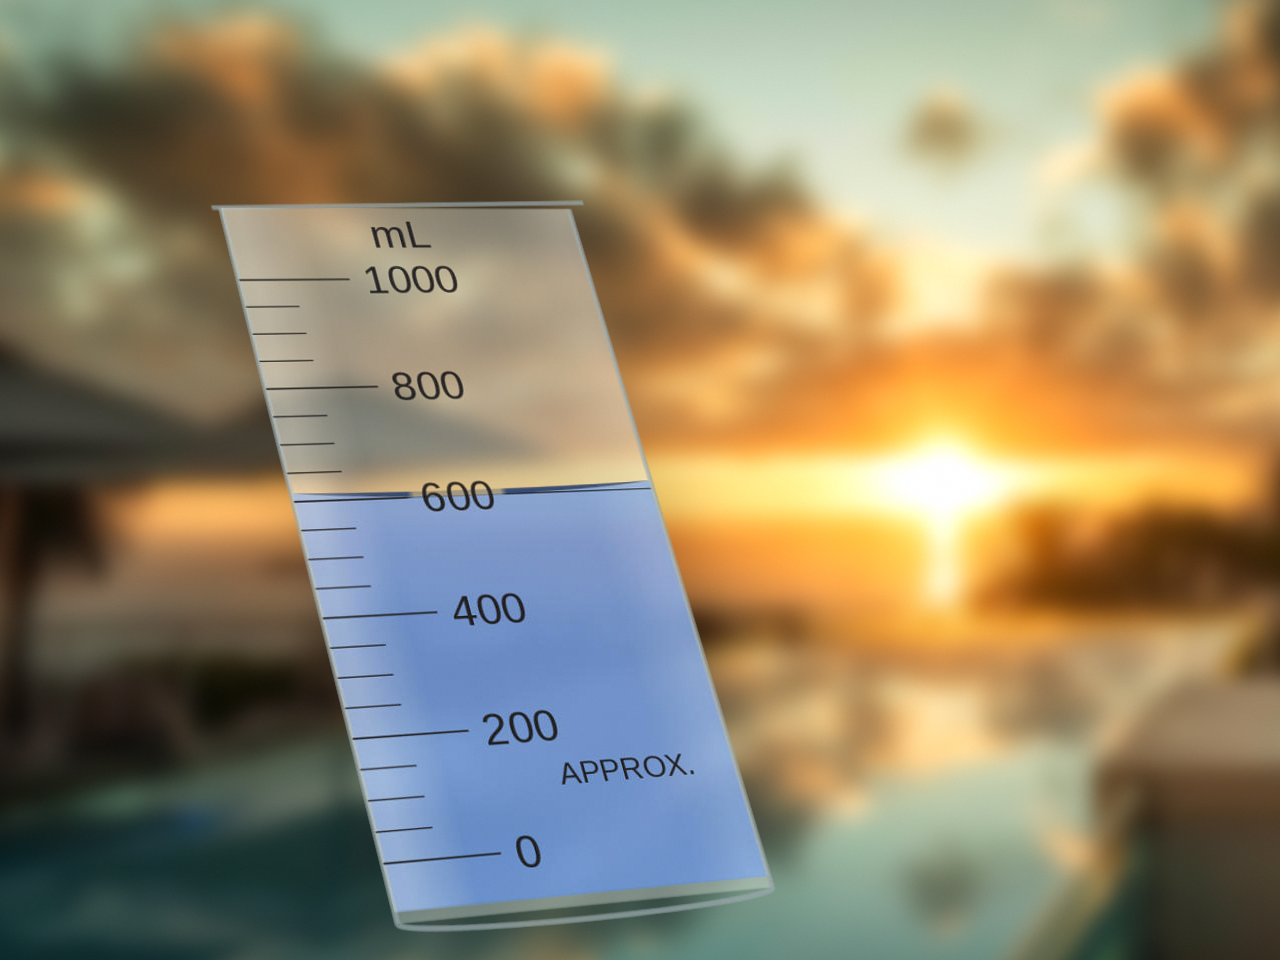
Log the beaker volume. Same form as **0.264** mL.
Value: **600** mL
